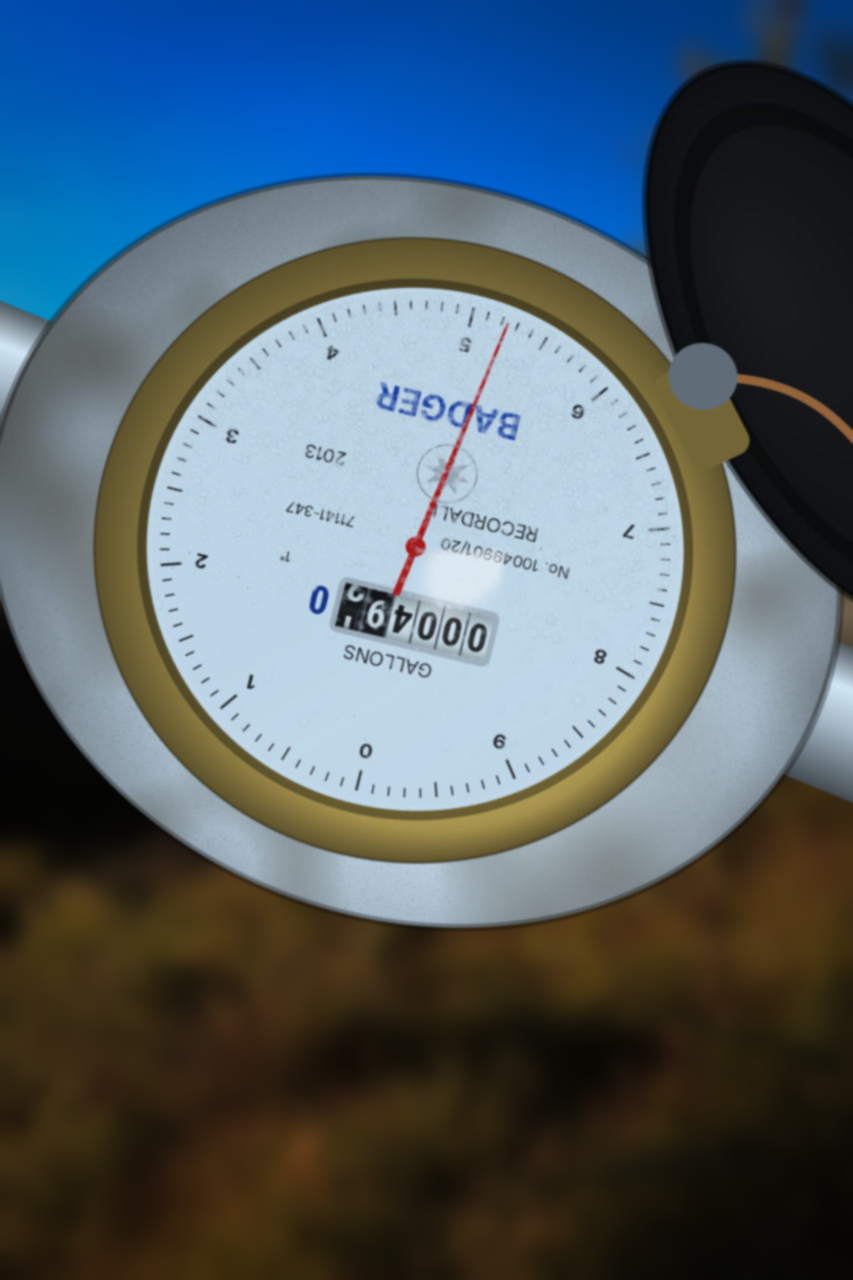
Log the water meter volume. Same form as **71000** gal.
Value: **4915.2** gal
